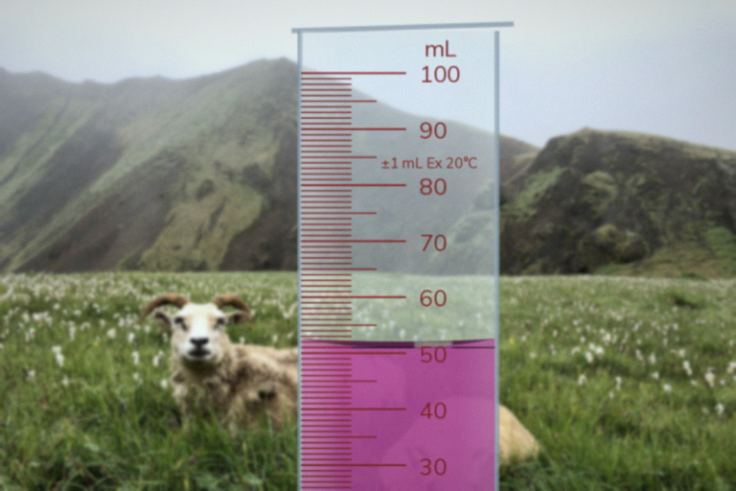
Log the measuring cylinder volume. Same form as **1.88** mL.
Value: **51** mL
